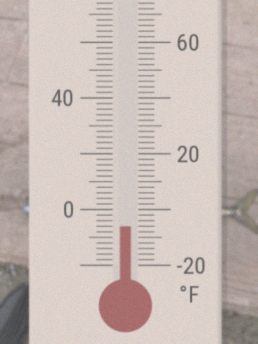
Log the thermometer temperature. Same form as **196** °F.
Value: **-6** °F
